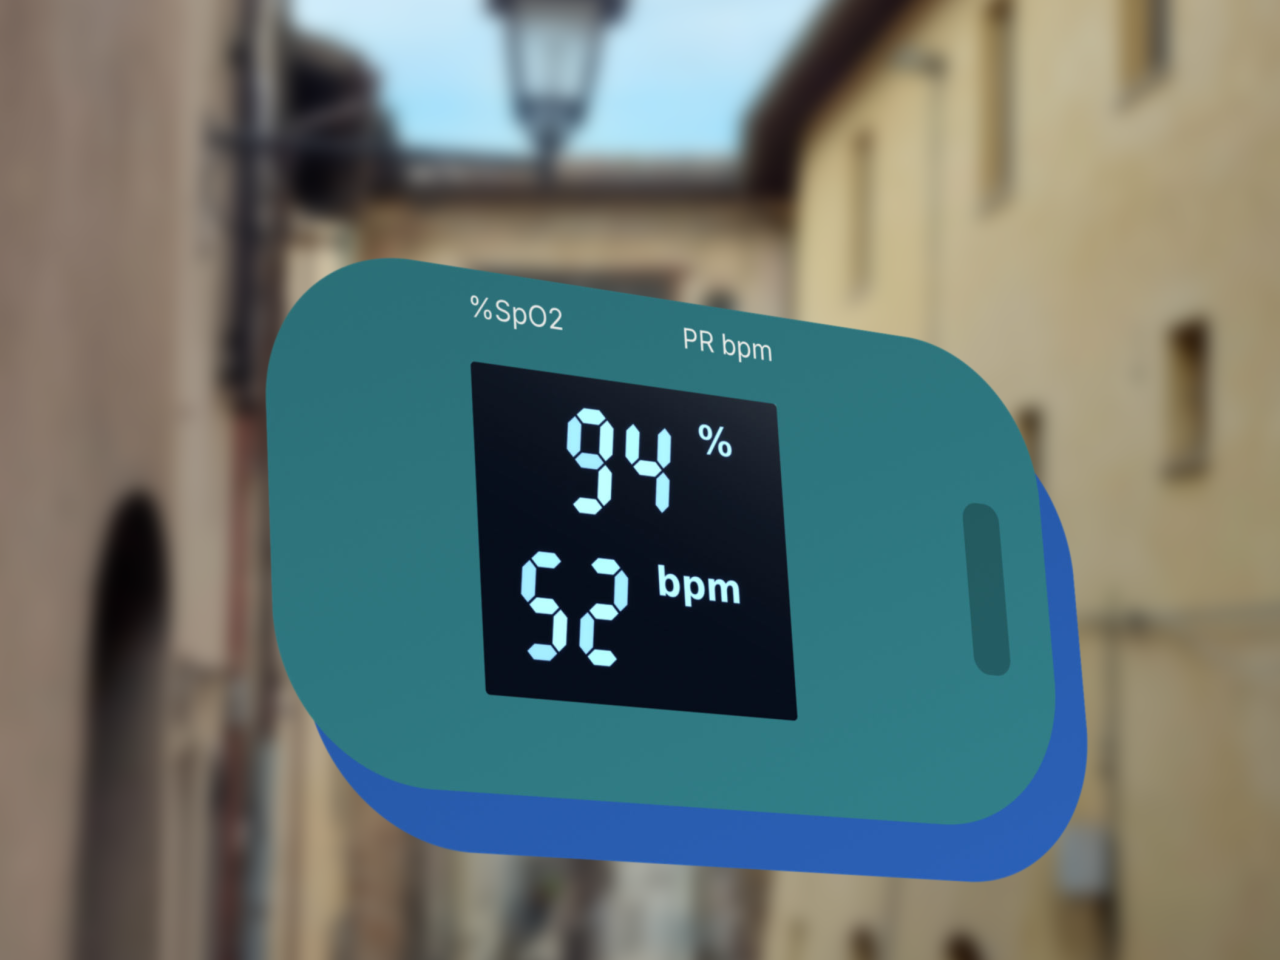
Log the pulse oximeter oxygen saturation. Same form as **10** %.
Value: **94** %
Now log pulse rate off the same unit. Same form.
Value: **52** bpm
